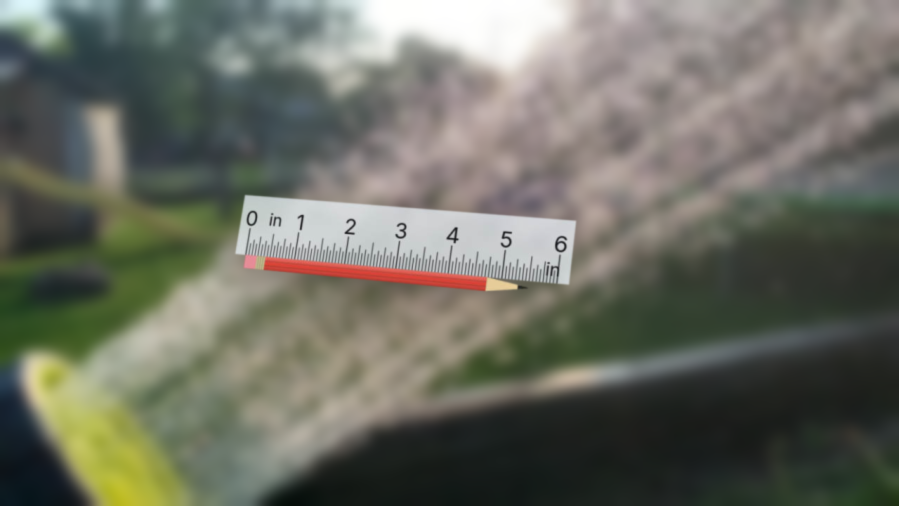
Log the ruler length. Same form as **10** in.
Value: **5.5** in
